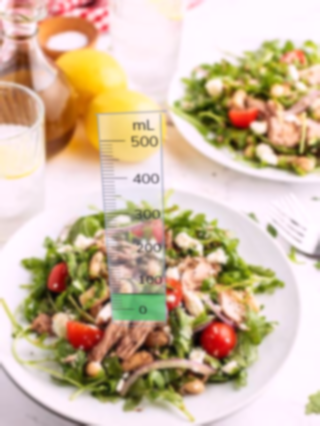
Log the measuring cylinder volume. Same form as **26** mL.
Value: **50** mL
